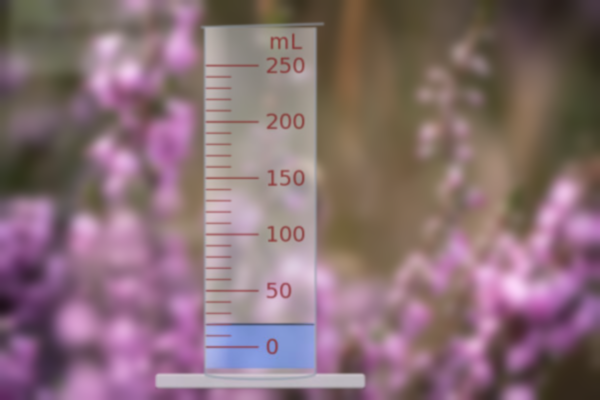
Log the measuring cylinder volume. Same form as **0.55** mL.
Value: **20** mL
